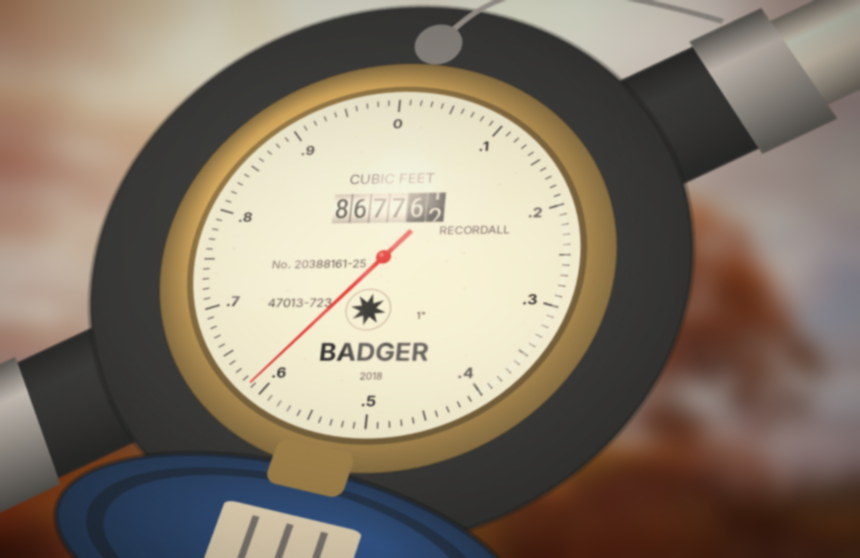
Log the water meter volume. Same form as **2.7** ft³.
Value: **867761.61** ft³
